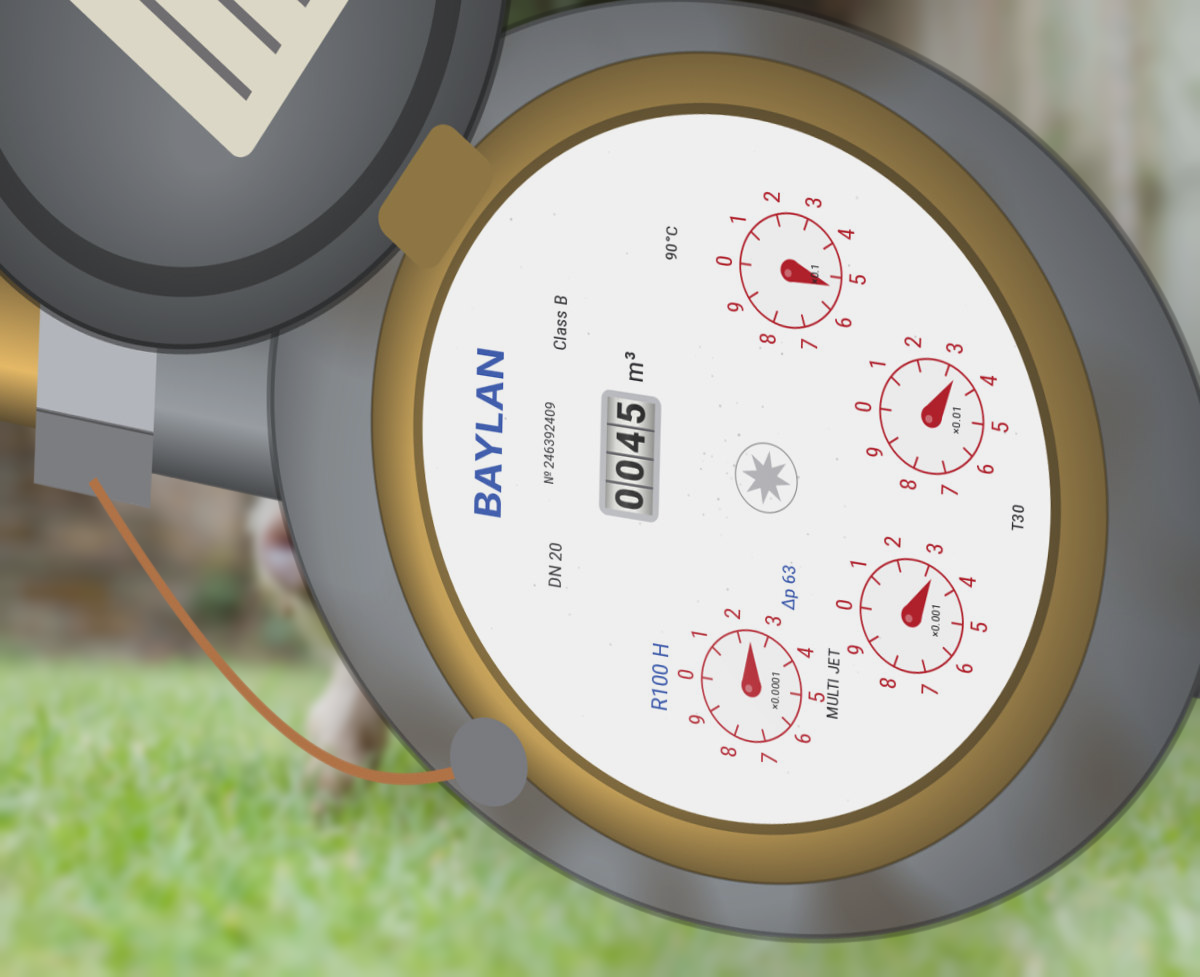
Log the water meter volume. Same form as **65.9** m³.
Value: **45.5332** m³
